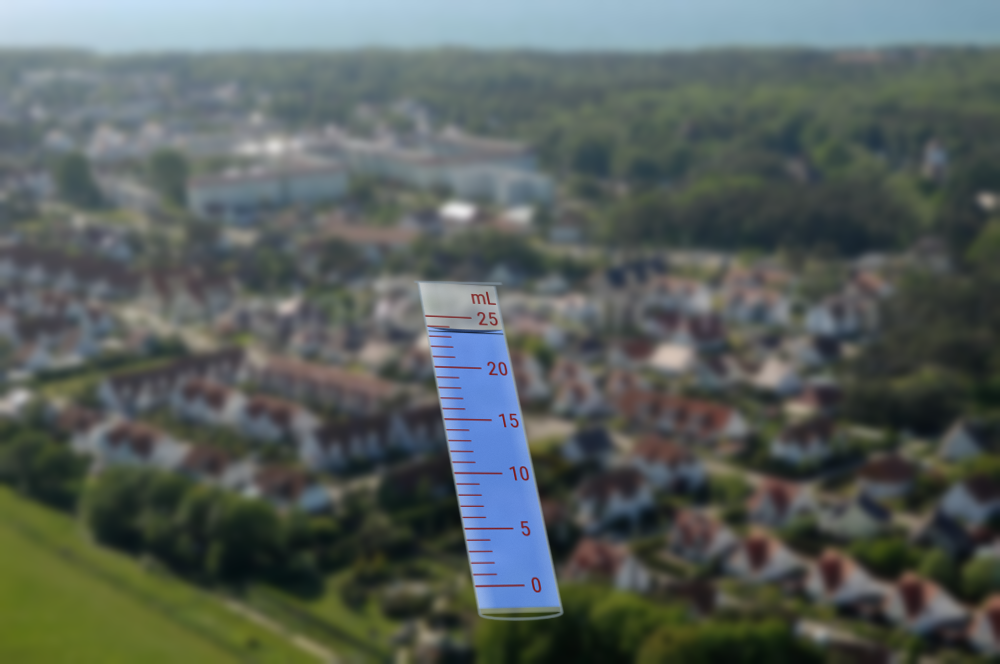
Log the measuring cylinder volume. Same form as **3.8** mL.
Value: **23.5** mL
